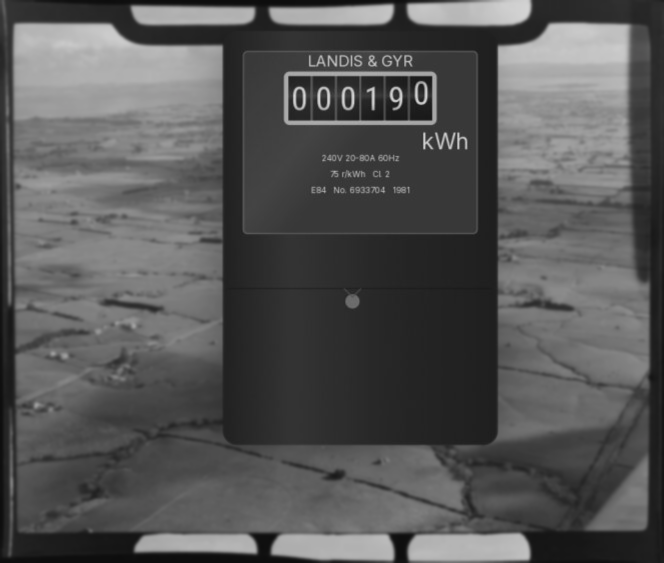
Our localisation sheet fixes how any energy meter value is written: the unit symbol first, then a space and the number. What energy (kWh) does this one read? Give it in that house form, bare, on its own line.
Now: kWh 190
